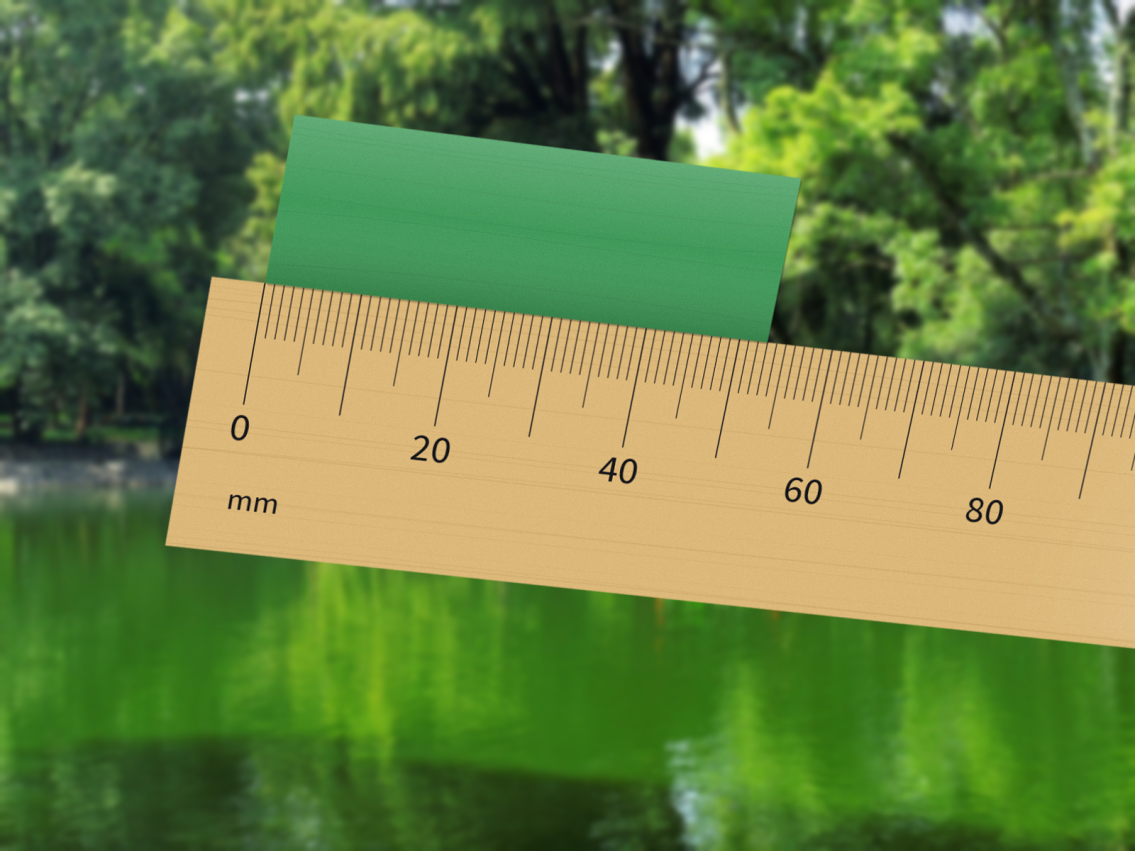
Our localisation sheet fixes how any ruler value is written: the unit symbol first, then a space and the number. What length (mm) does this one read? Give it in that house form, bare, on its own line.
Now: mm 53
